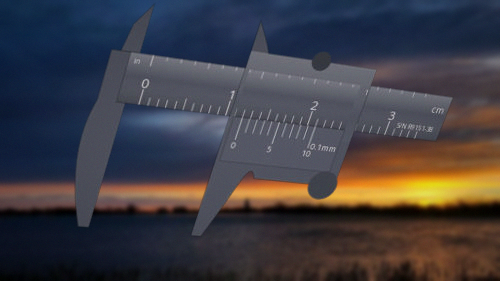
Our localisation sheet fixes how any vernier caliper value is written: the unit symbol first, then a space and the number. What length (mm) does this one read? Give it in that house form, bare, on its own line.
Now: mm 12.0
